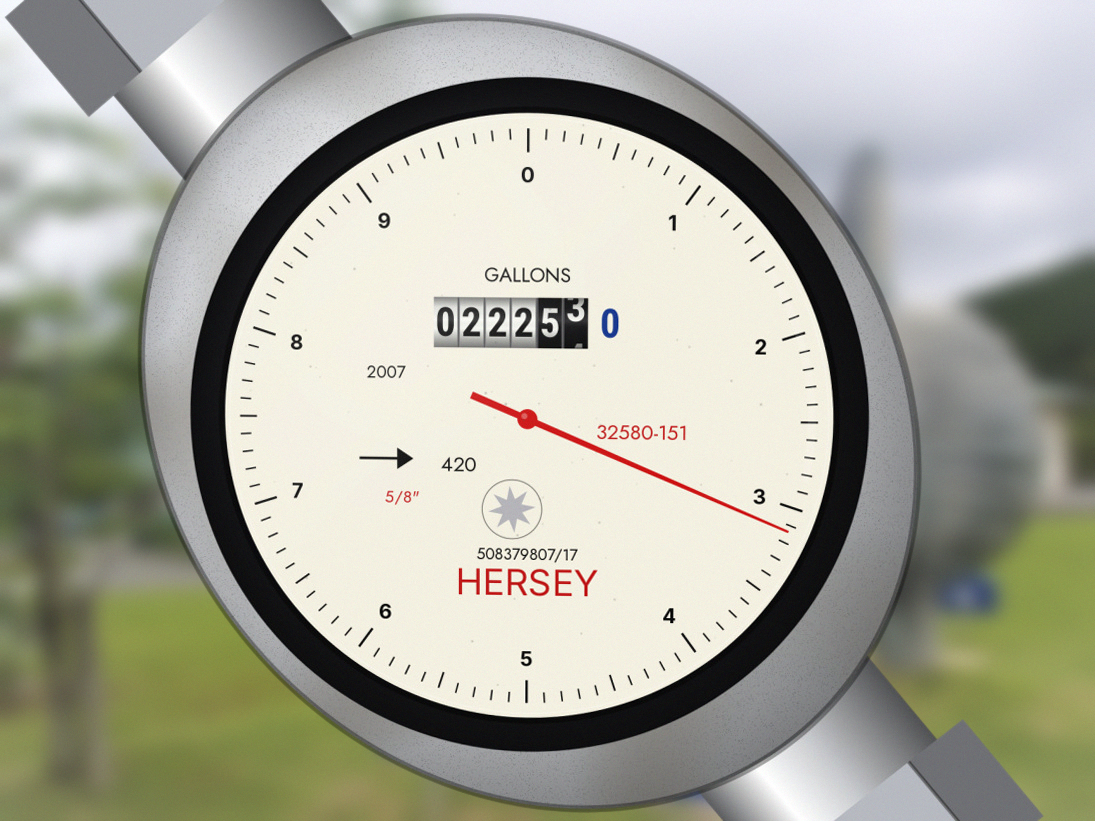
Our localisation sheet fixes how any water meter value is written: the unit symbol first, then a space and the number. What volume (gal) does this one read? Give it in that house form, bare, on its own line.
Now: gal 222533.1
